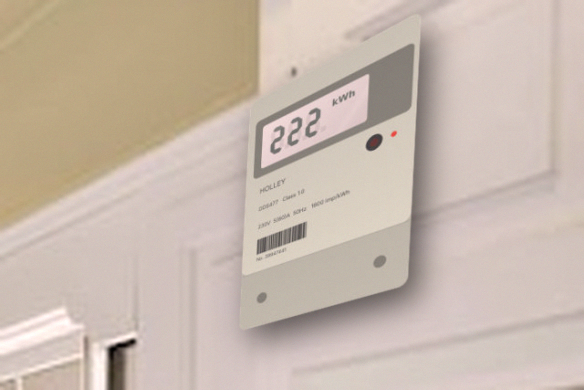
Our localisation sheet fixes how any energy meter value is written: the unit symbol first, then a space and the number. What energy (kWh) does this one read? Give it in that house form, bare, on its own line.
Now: kWh 222
